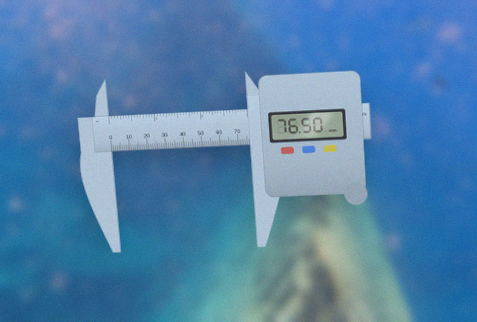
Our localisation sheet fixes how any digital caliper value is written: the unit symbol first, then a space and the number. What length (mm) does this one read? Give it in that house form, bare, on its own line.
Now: mm 76.50
